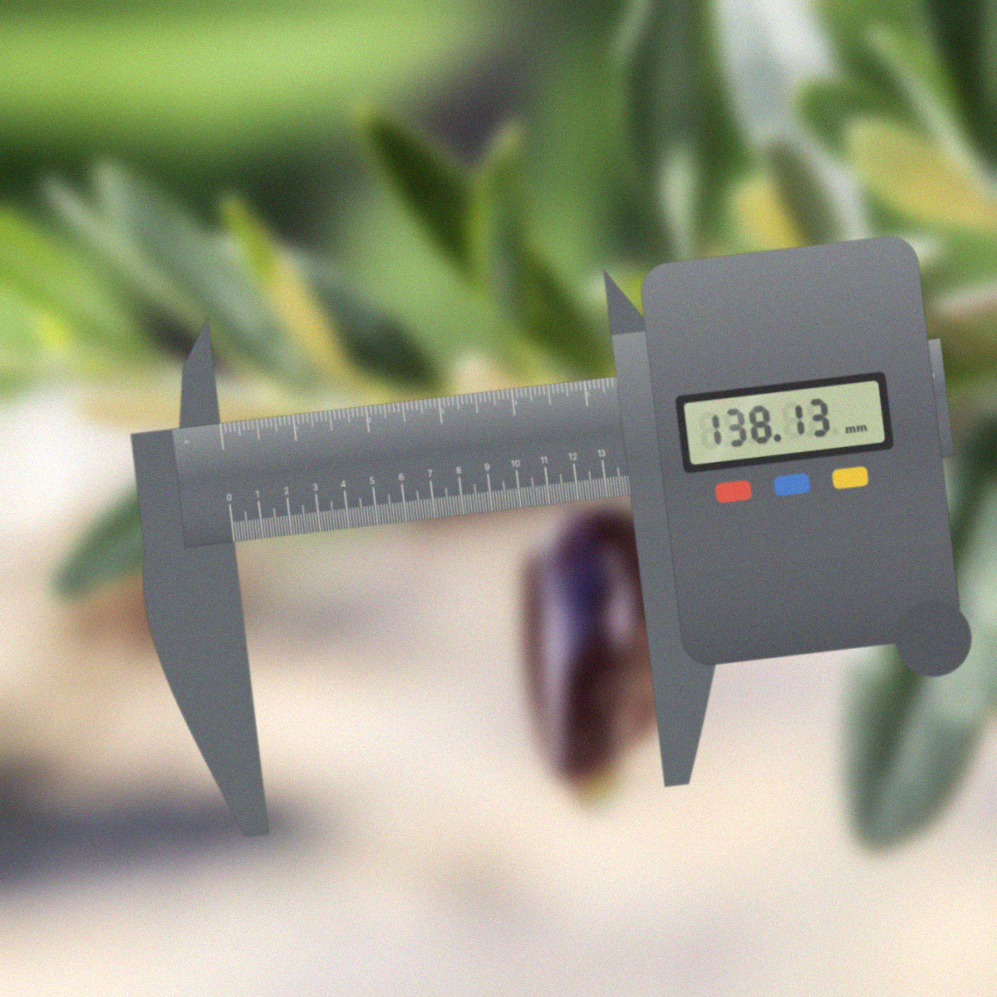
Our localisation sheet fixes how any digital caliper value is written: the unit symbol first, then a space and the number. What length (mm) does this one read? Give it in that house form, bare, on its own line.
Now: mm 138.13
